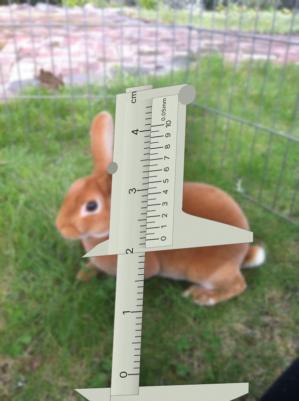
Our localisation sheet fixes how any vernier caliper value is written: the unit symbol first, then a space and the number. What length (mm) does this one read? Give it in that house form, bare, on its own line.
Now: mm 21.6
